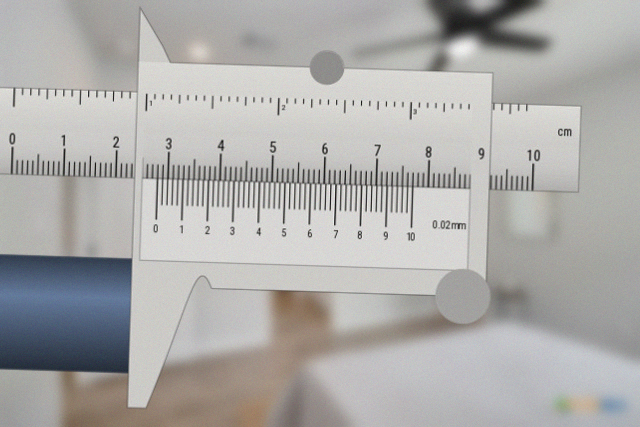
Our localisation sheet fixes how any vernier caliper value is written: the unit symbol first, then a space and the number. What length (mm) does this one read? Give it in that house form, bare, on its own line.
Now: mm 28.0
